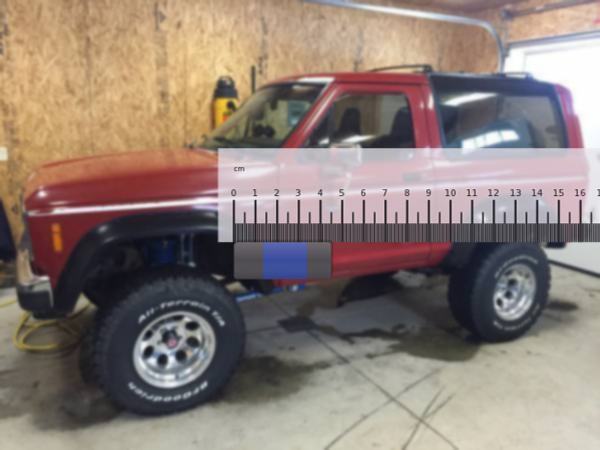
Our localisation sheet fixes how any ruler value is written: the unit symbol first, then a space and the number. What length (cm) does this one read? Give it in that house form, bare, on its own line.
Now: cm 4.5
